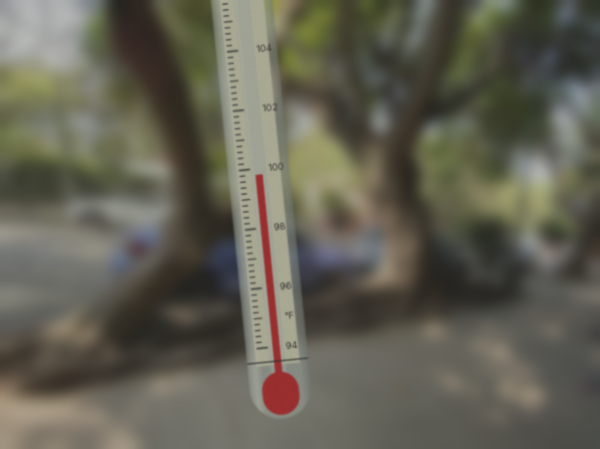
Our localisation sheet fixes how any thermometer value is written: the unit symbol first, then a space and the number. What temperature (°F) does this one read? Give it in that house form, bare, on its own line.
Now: °F 99.8
